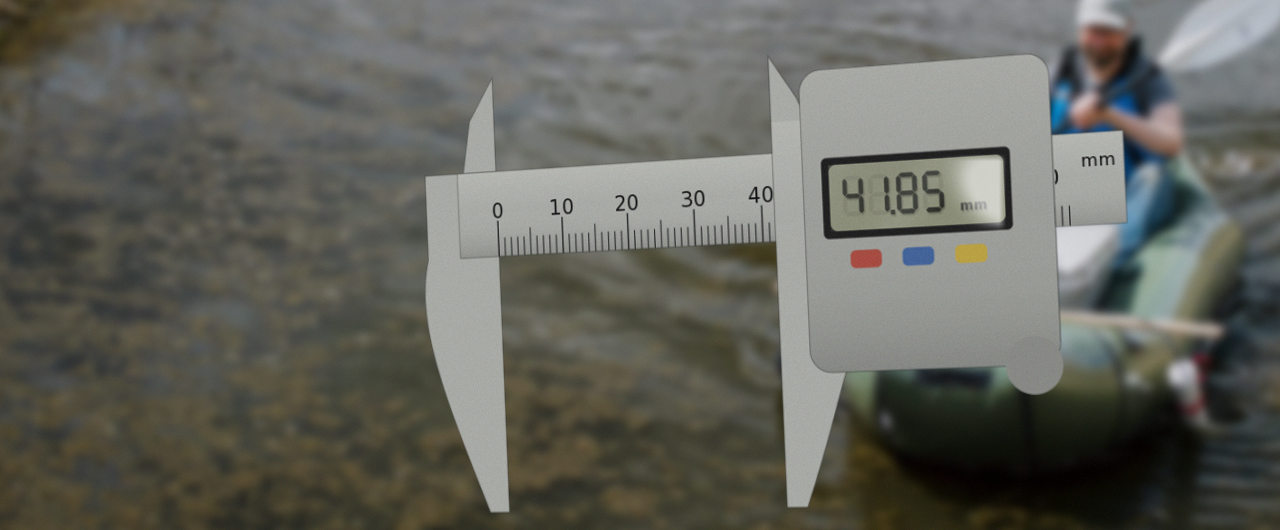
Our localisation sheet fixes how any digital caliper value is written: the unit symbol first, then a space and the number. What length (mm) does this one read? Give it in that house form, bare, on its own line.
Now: mm 41.85
